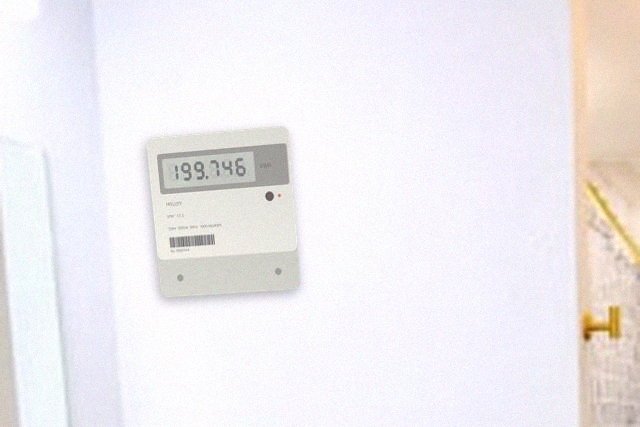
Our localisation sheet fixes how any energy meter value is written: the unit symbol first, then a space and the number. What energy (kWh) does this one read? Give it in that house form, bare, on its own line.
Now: kWh 199.746
